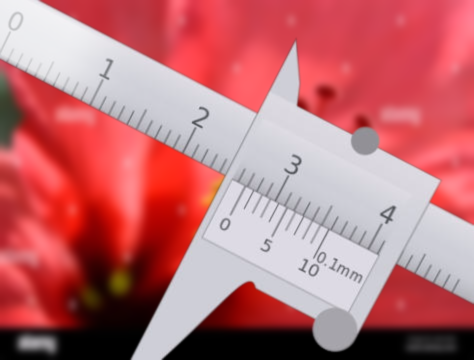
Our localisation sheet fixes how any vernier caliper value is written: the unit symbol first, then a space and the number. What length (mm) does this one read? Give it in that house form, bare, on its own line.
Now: mm 26.8
